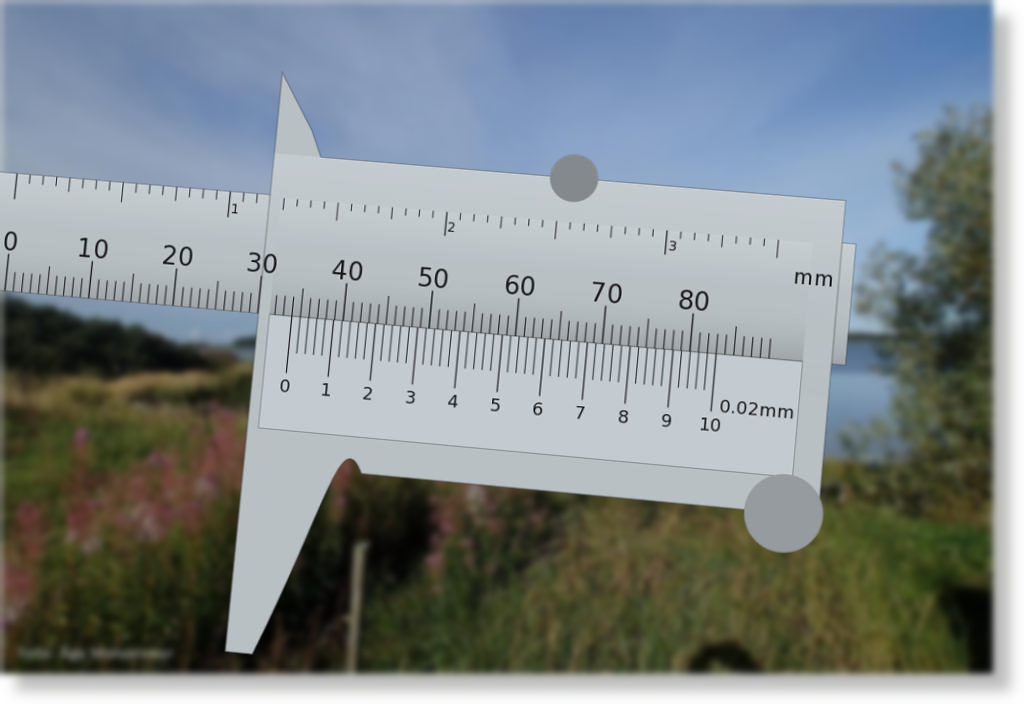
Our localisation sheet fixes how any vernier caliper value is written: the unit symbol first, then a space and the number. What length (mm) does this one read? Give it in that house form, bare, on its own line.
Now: mm 34.0
